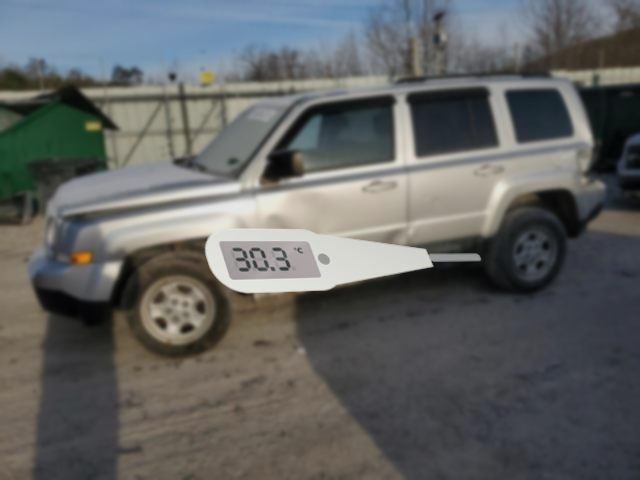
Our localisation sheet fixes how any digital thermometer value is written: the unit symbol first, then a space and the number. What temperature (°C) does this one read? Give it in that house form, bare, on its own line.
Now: °C 30.3
